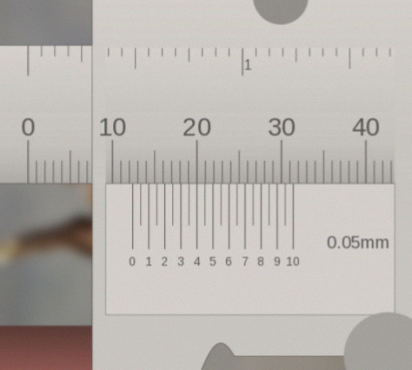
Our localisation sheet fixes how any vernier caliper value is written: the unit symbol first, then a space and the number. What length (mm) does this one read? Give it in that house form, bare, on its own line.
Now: mm 12.4
